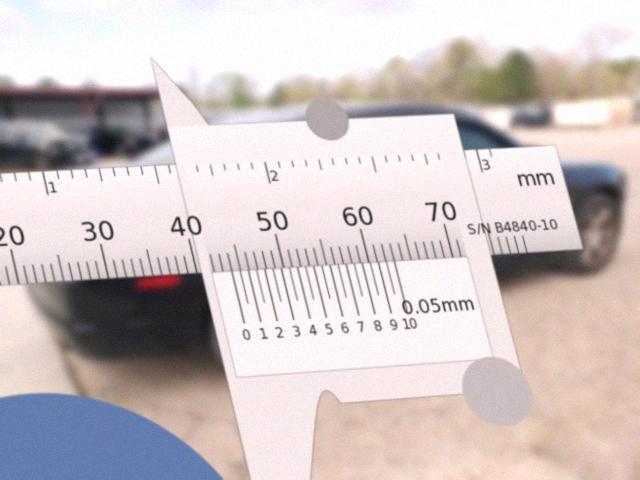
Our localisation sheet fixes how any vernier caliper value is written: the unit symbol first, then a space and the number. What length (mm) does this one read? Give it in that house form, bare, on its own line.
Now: mm 44.0
